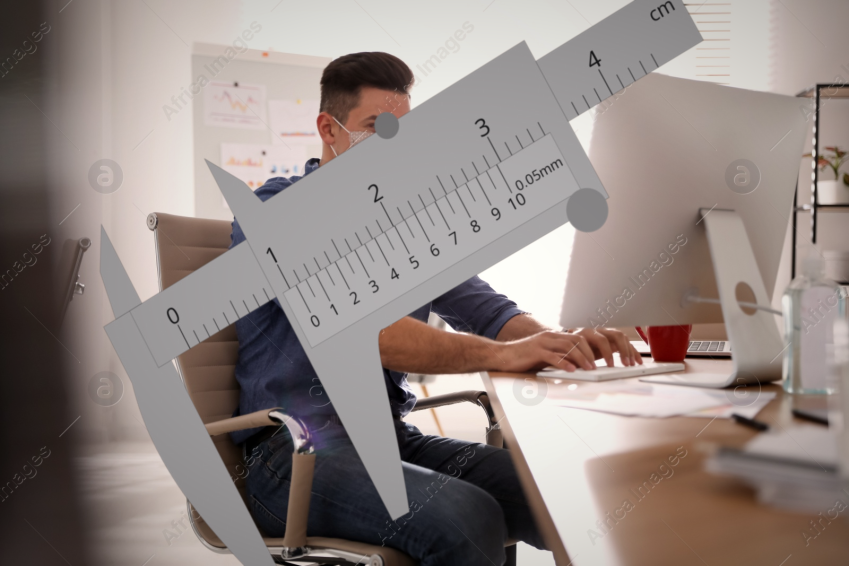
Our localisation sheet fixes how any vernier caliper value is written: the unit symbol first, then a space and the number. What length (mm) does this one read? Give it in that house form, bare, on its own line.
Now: mm 10.6
